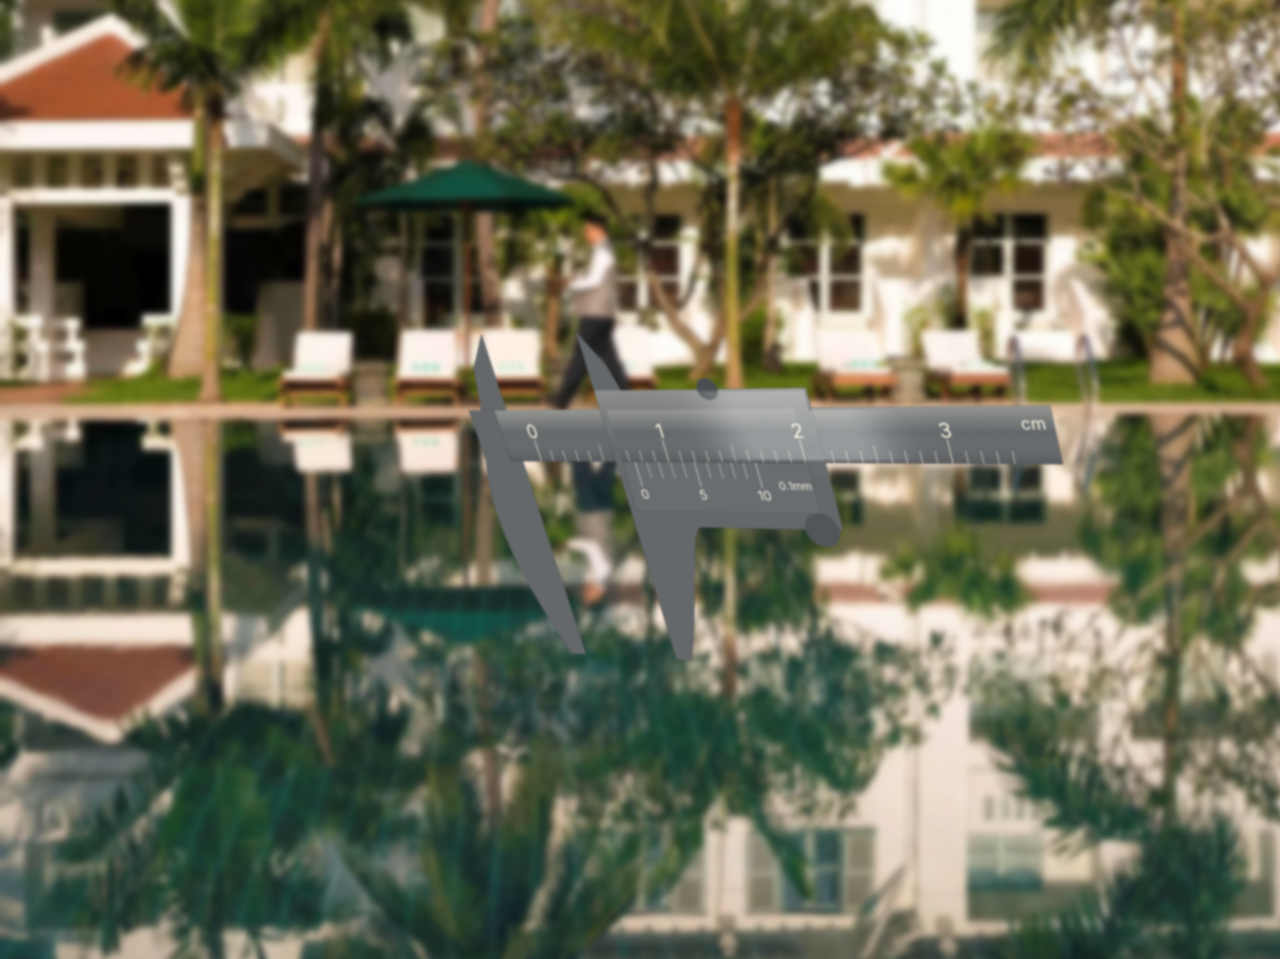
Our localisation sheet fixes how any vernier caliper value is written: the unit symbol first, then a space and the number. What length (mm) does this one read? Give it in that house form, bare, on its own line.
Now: mm 7.4
